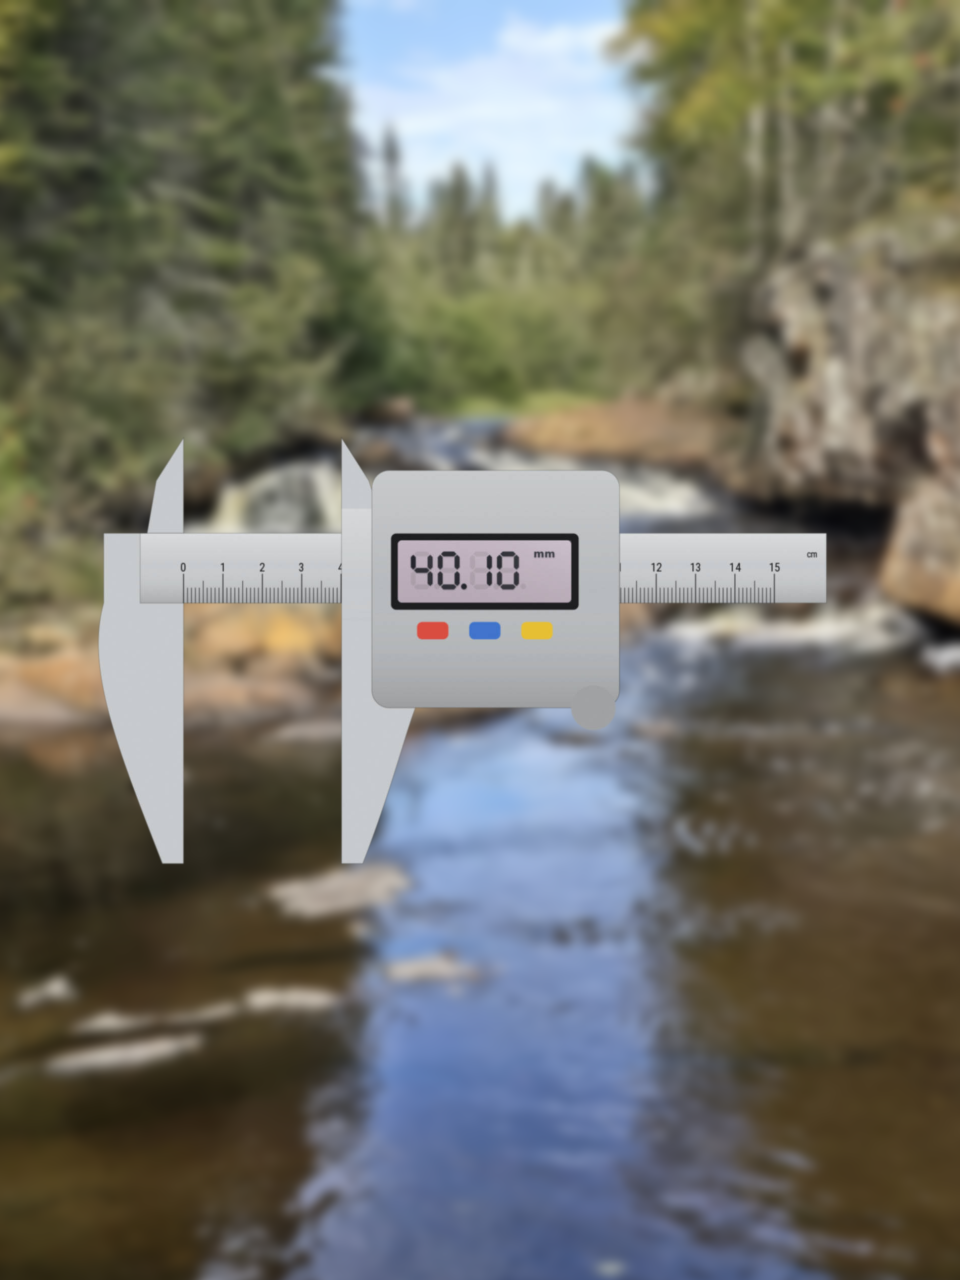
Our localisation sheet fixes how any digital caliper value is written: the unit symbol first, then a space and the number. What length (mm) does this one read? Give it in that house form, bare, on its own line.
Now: mm 40.10
